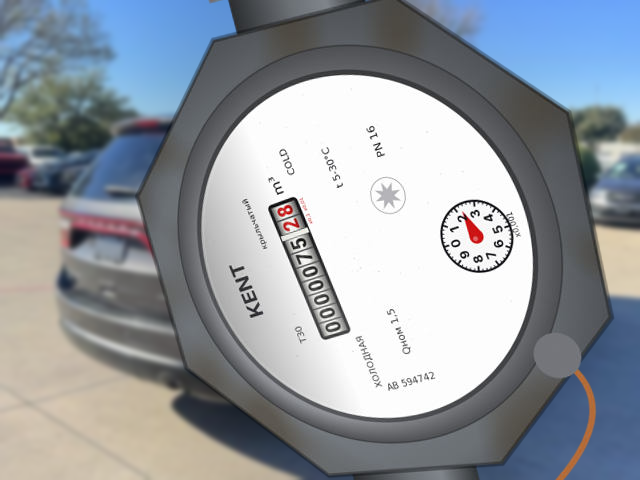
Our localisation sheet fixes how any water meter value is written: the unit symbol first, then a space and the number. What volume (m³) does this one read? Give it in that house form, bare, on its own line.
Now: m³ 75.282
